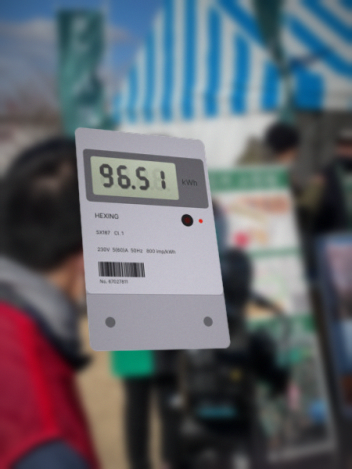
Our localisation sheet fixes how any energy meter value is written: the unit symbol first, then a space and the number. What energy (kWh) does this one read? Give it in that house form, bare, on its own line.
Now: kWh 96.51
